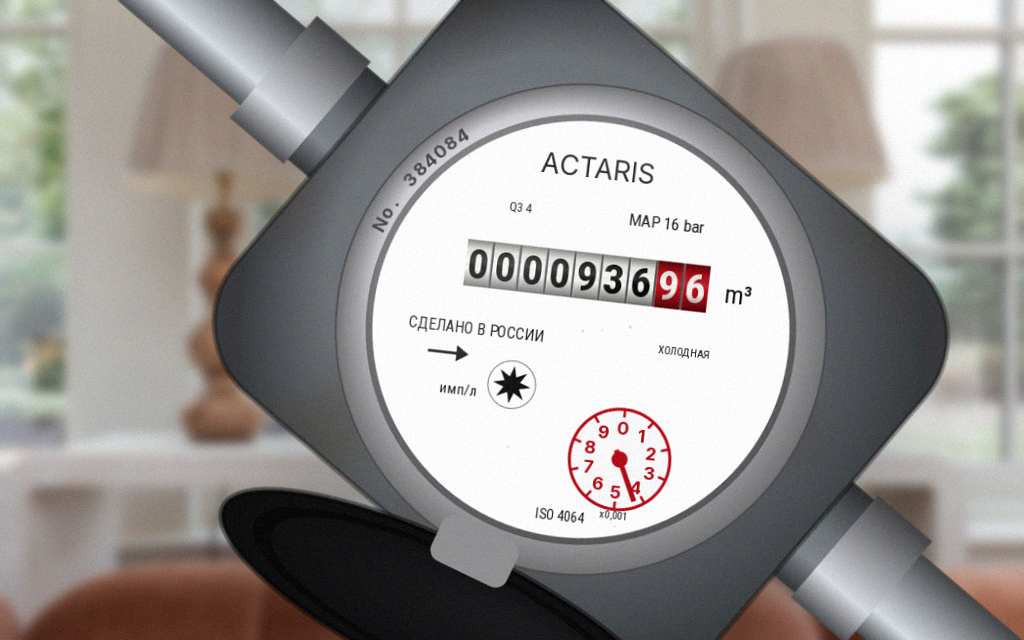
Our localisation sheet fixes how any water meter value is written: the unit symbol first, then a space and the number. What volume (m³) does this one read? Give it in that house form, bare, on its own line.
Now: m³ 936.964
